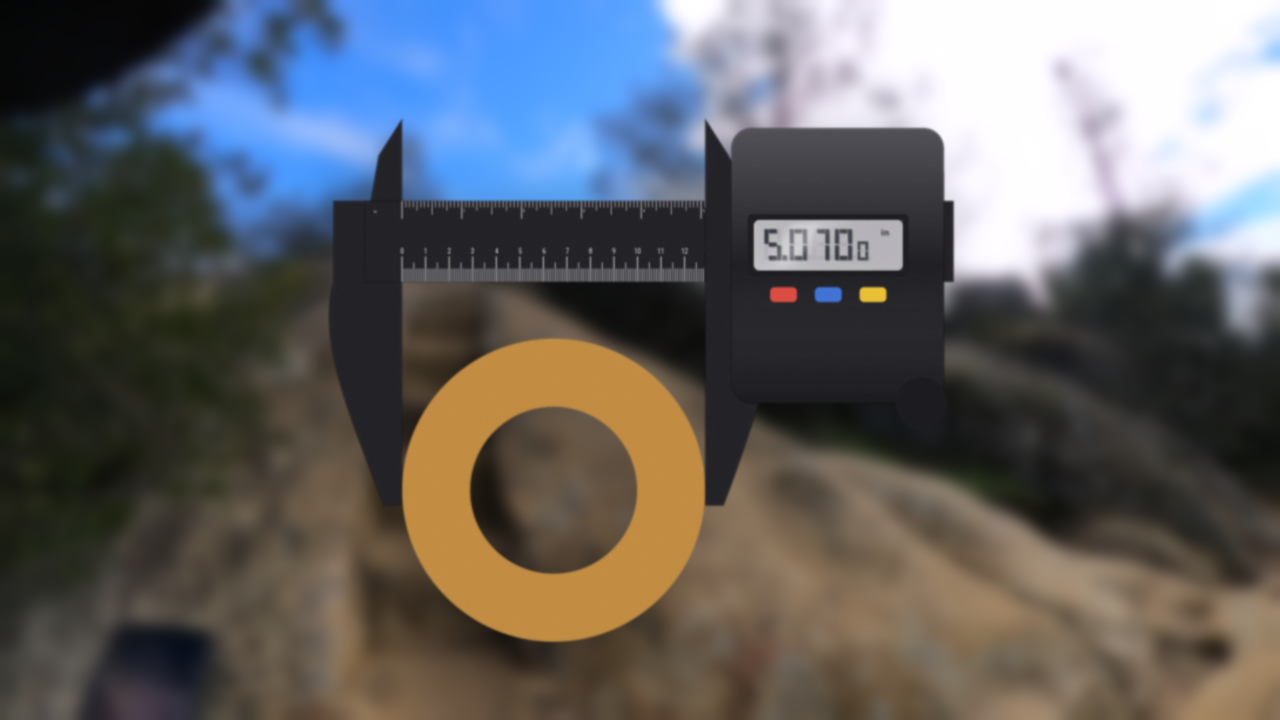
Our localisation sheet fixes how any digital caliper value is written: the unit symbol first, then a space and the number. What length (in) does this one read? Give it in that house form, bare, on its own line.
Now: in 5.0700
